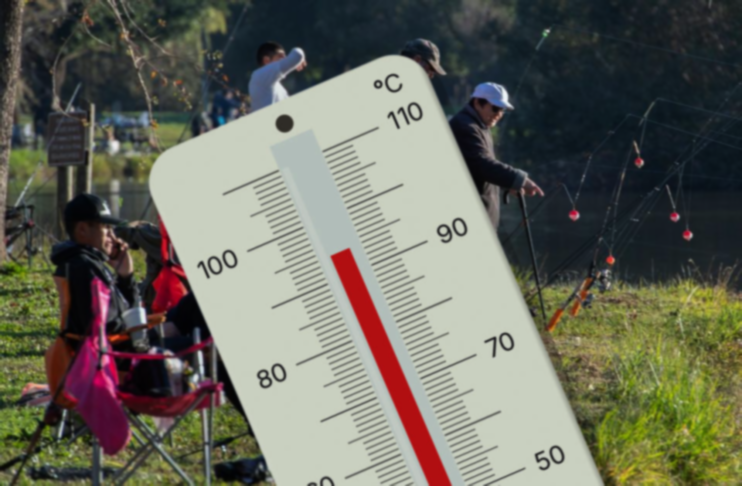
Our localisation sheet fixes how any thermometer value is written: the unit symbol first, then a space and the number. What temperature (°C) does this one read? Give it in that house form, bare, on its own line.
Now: °C 94
